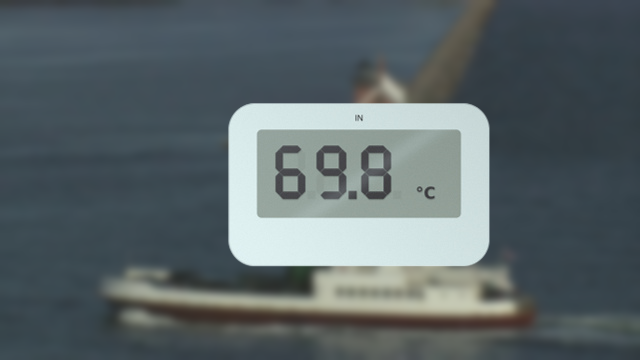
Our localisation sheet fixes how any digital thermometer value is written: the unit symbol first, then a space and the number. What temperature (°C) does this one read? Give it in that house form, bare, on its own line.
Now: °C 69.8
